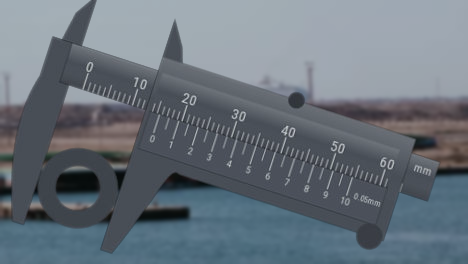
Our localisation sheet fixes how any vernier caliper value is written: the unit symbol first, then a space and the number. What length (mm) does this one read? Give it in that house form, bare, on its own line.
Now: mm 15.5
